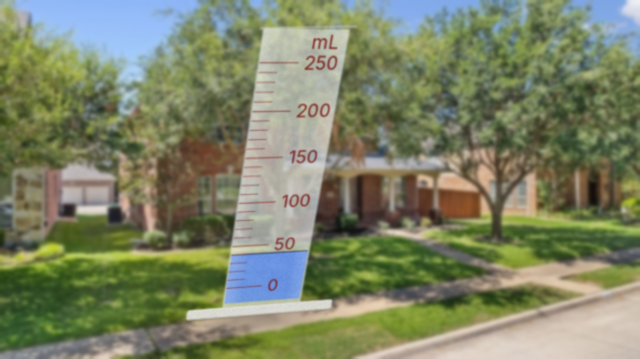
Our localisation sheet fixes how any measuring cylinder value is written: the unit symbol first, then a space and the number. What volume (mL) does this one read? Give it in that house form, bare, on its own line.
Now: mL 40
